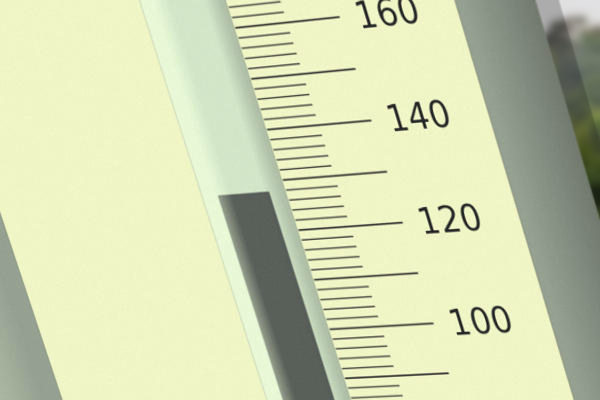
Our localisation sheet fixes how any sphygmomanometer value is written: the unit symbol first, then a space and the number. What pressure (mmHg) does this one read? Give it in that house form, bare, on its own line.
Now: mmHg 128
